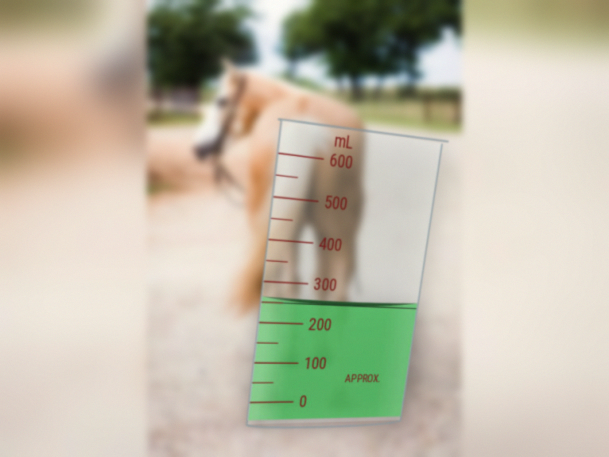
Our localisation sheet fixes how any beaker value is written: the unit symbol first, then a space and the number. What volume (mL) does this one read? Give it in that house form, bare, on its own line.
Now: mL 250
